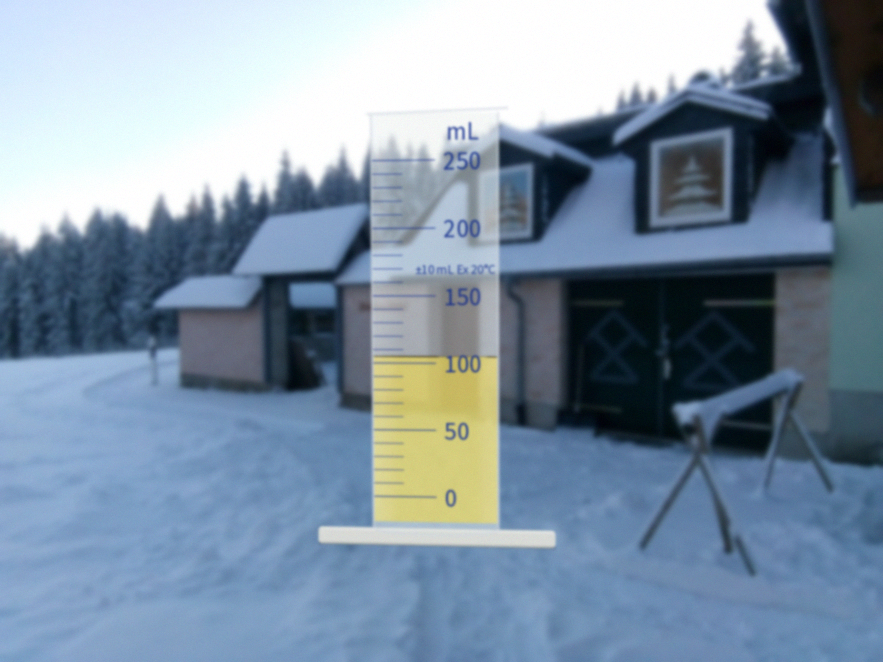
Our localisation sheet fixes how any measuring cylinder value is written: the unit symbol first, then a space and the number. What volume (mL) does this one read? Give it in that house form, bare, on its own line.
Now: mL 105
